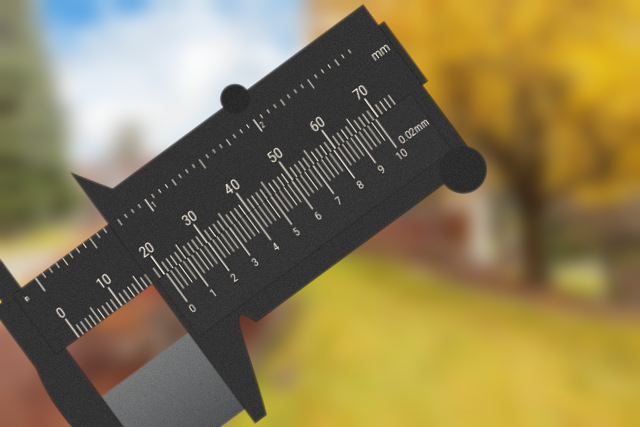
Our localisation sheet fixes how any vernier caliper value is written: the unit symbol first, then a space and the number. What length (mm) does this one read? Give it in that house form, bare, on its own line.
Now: mm 20.4
